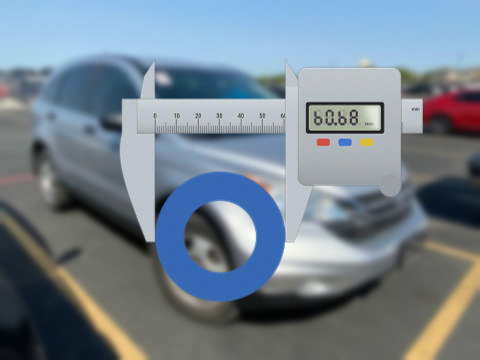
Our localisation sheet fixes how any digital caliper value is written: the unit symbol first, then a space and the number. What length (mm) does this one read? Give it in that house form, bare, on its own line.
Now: mm 60.68
